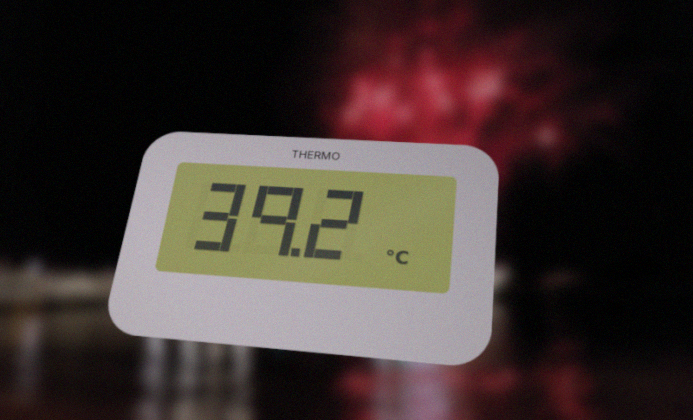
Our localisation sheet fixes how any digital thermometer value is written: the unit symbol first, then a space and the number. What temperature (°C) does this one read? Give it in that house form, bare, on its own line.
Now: °C 39.2
